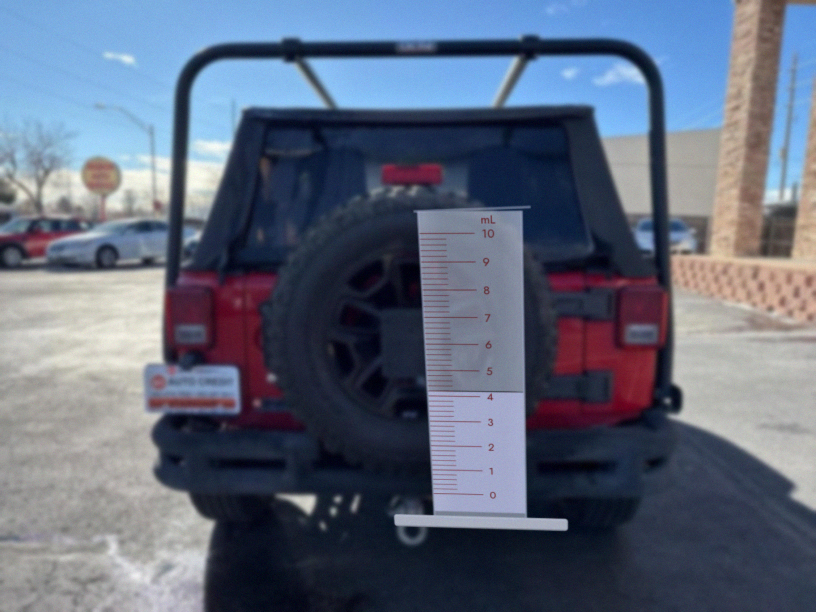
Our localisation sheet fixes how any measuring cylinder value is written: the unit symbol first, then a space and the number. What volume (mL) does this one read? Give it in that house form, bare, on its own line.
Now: mL 4.2
